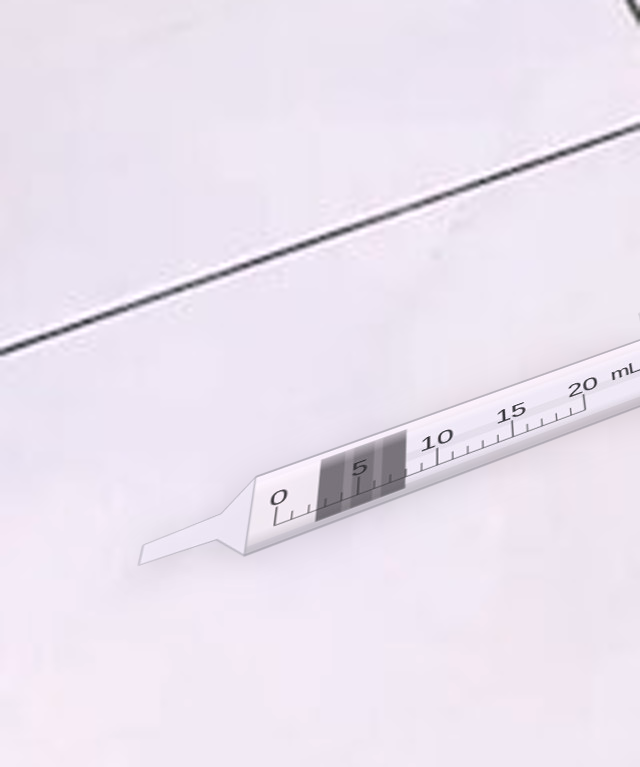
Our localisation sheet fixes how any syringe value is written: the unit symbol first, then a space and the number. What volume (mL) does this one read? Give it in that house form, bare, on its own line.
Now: mL 2.5
